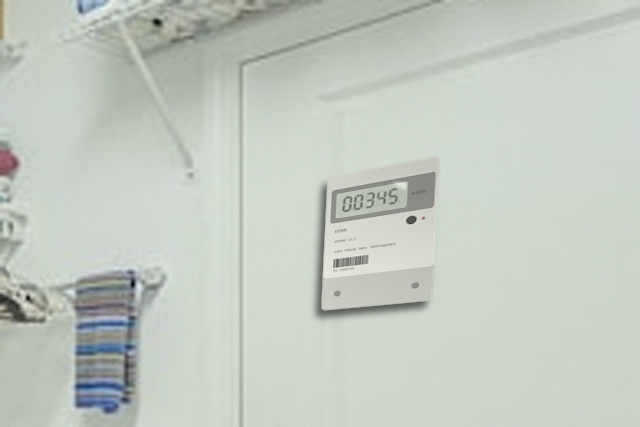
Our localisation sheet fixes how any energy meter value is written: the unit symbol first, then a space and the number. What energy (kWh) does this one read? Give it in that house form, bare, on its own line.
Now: kWh 345
